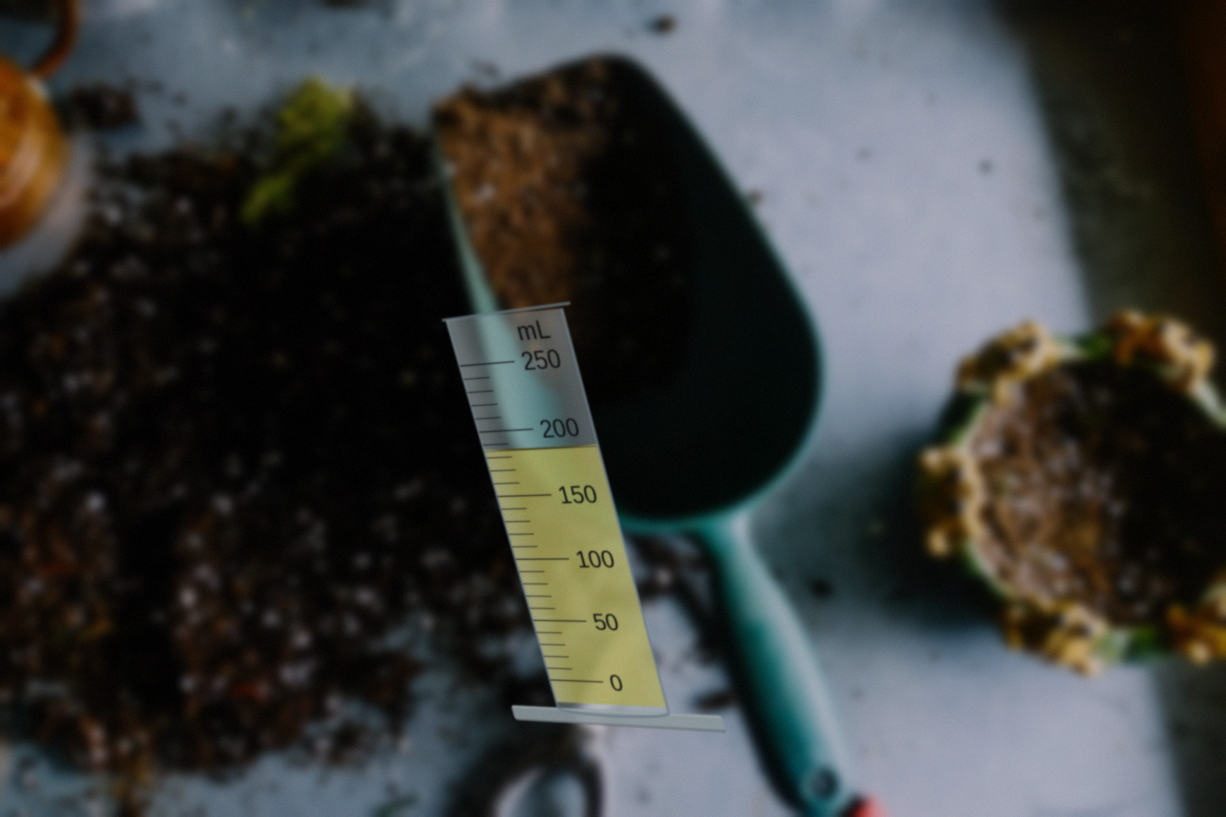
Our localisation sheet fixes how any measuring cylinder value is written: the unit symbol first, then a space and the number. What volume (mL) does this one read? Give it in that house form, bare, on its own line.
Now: mL 185
